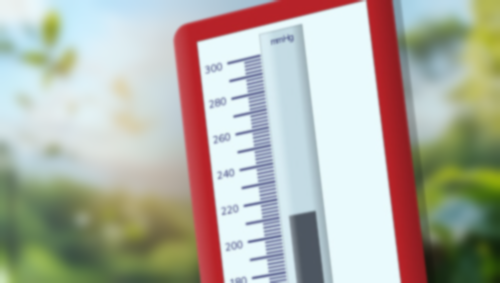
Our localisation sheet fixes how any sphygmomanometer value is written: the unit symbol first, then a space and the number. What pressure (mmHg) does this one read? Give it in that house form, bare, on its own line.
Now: mmHg 210
